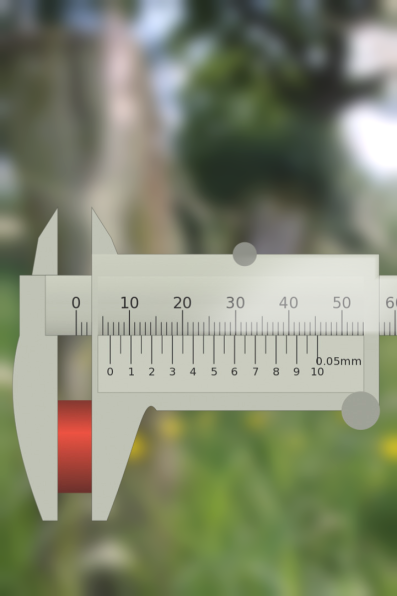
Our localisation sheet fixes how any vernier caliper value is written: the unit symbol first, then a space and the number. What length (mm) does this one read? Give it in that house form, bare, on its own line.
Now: mm 6.4
